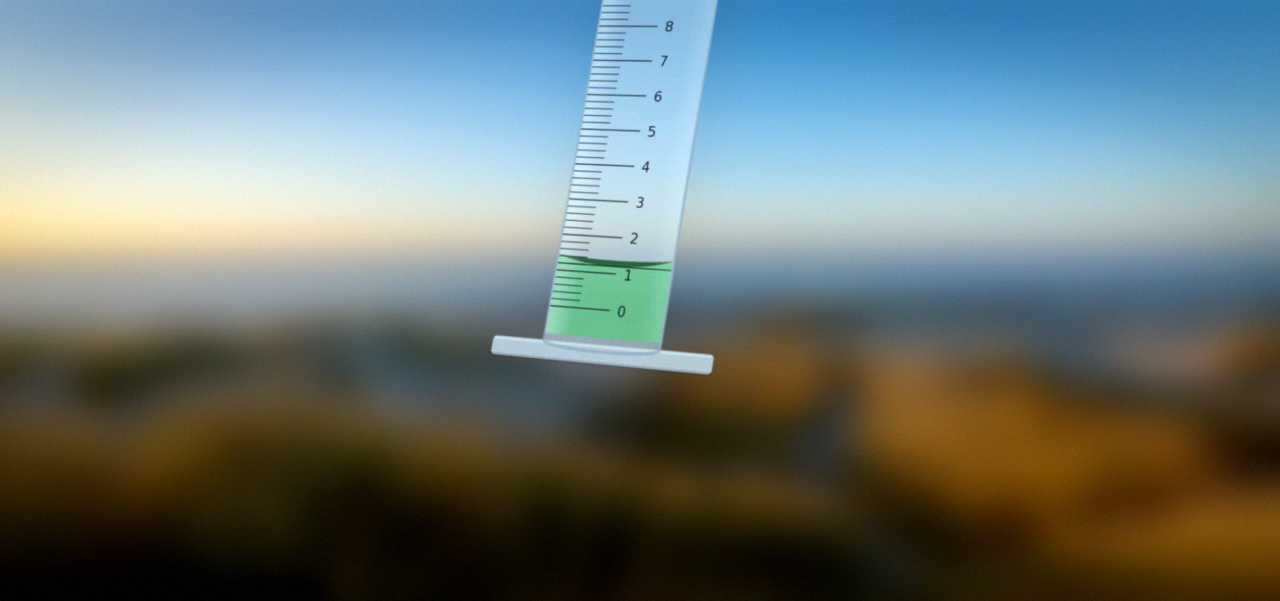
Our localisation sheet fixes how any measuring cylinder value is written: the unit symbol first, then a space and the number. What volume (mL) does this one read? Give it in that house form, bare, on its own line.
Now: mL 1.2
